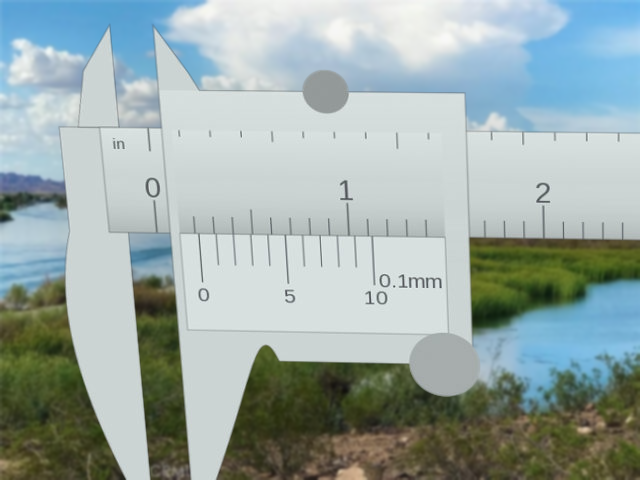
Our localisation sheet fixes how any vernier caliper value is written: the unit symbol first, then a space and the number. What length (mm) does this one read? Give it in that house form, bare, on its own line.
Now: mm 2.2
